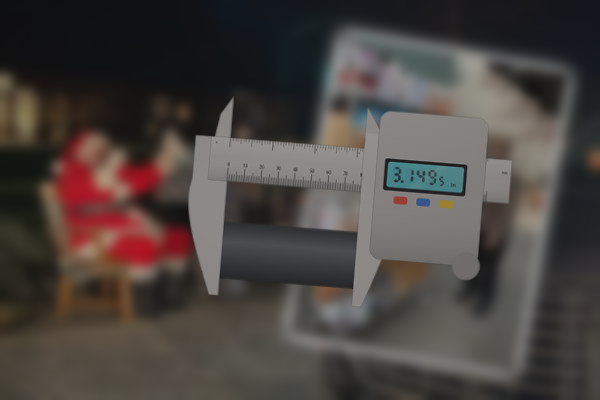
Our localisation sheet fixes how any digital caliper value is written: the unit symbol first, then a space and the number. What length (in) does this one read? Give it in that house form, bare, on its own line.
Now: in 3.1495
